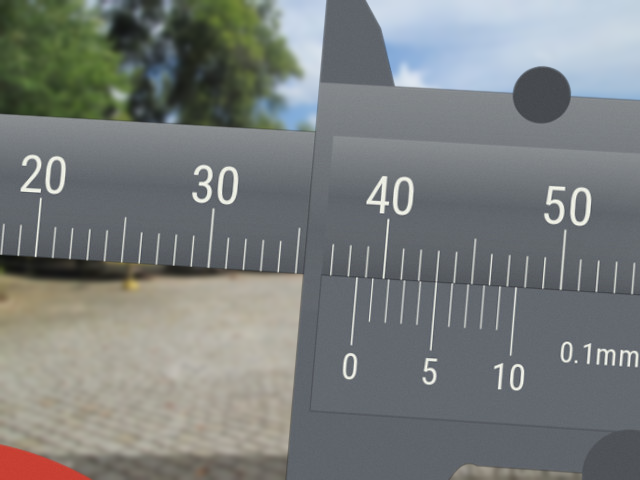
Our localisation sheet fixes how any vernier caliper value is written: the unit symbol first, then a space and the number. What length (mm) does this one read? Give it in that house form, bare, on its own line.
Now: mm 38.5
